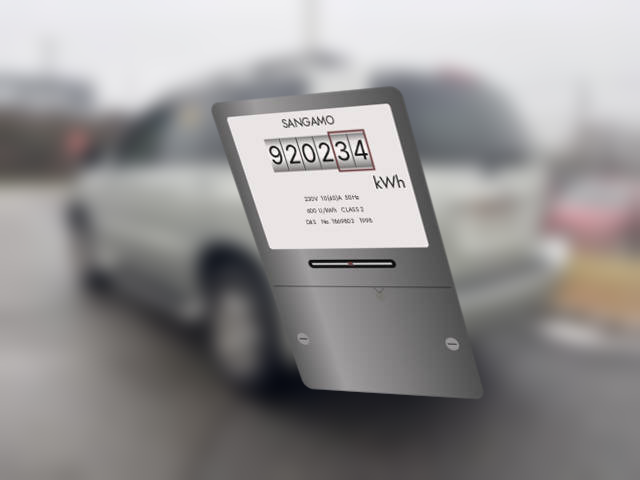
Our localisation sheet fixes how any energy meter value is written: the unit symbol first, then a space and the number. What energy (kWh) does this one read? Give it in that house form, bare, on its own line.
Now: kWh 9202.34
